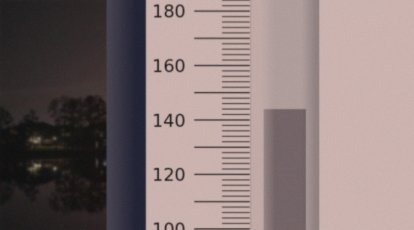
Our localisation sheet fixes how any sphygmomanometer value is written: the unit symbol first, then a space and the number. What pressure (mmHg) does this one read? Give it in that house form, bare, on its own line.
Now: mmHg 144
